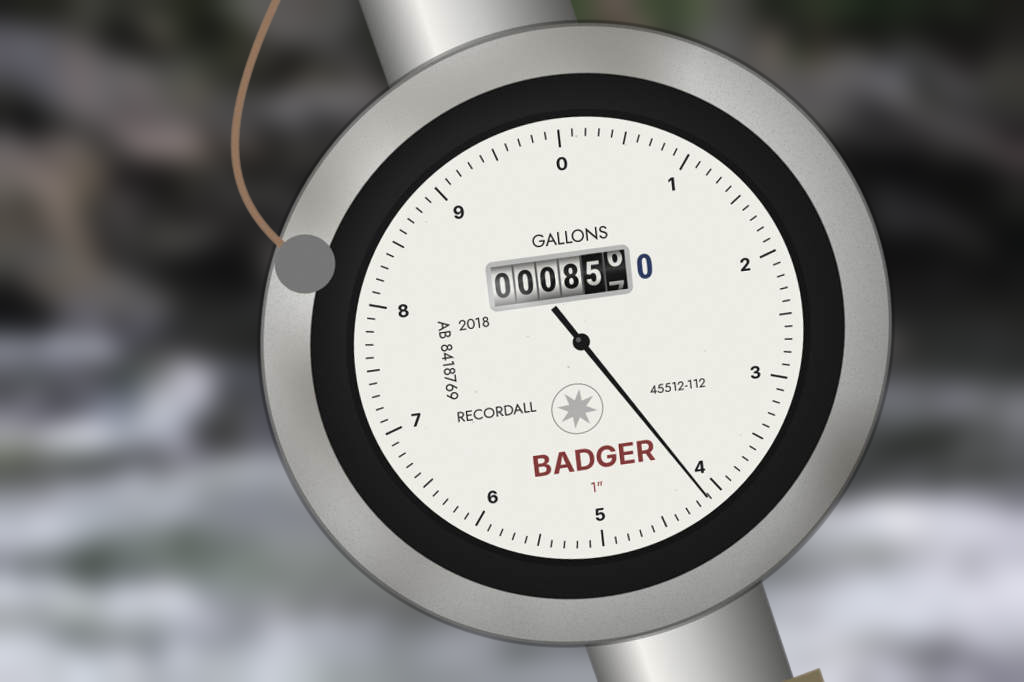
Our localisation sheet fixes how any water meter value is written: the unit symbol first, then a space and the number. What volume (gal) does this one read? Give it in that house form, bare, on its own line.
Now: gal 8564.1
